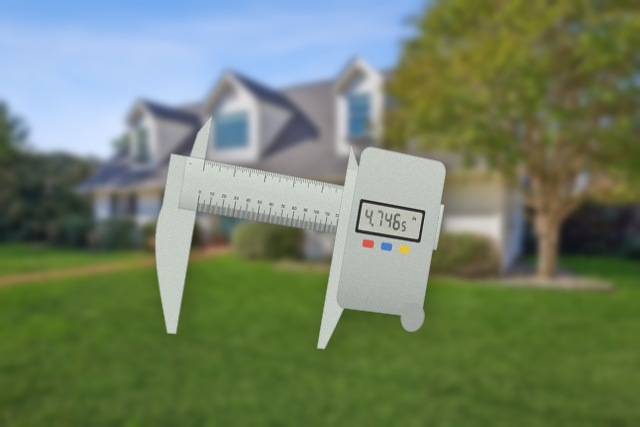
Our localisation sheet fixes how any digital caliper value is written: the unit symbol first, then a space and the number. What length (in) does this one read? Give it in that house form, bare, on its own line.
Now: in 4.7465
